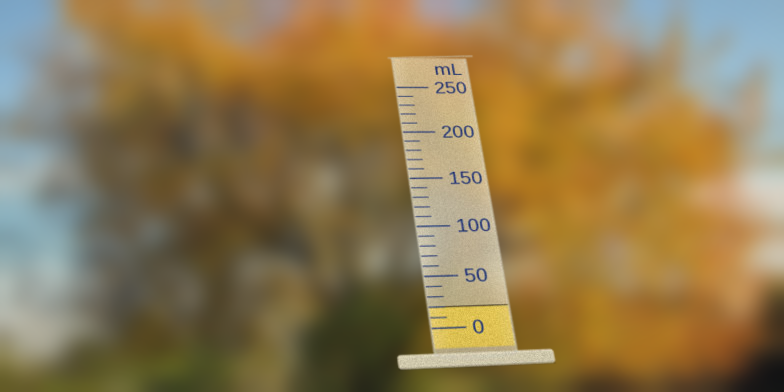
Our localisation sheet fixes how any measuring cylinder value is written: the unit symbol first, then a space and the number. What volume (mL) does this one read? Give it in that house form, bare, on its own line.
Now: mL 20
